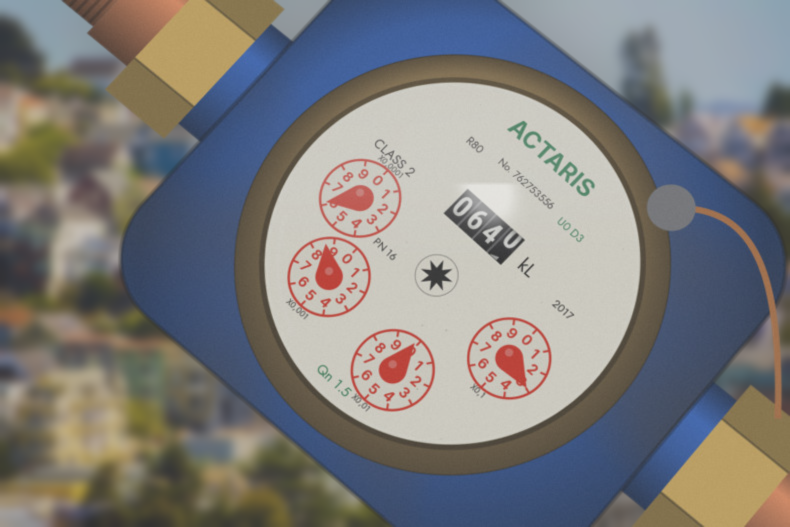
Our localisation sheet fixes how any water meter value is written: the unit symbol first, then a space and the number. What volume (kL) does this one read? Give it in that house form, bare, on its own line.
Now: kL 640.2986
